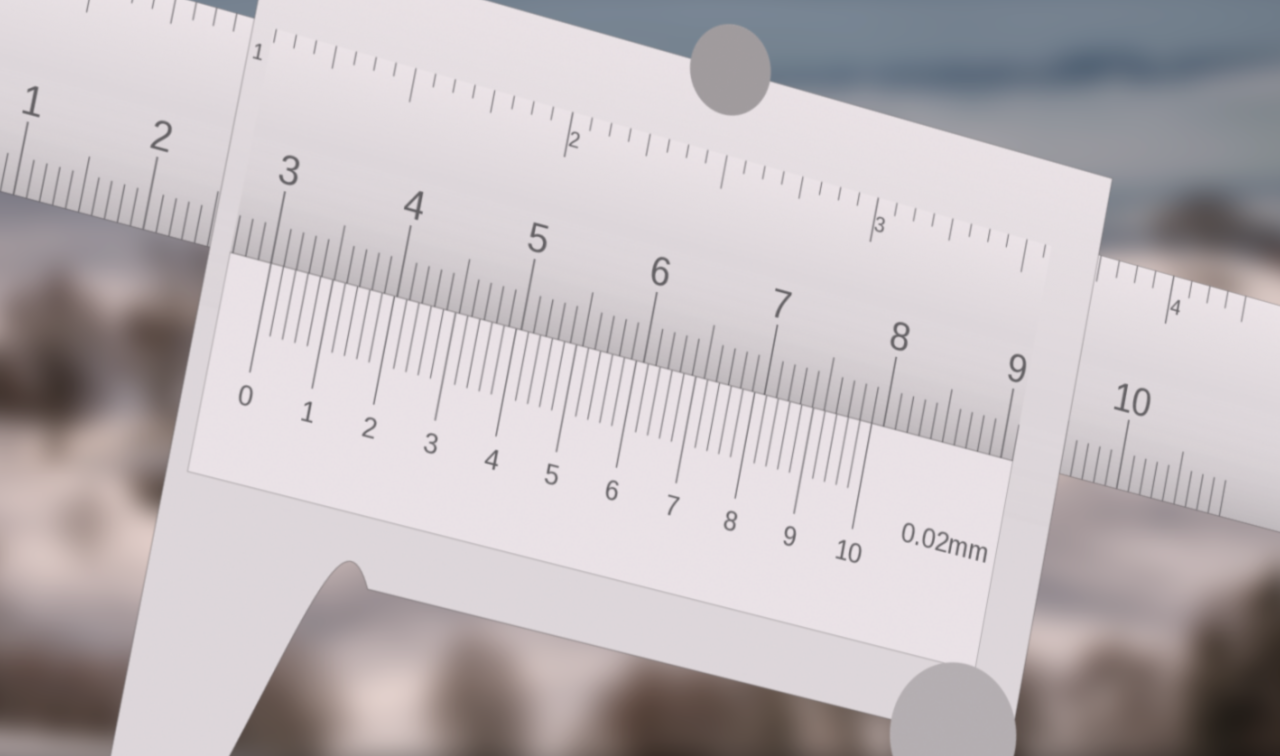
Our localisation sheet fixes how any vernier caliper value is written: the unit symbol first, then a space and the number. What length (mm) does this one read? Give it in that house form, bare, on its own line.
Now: mm 30.0
